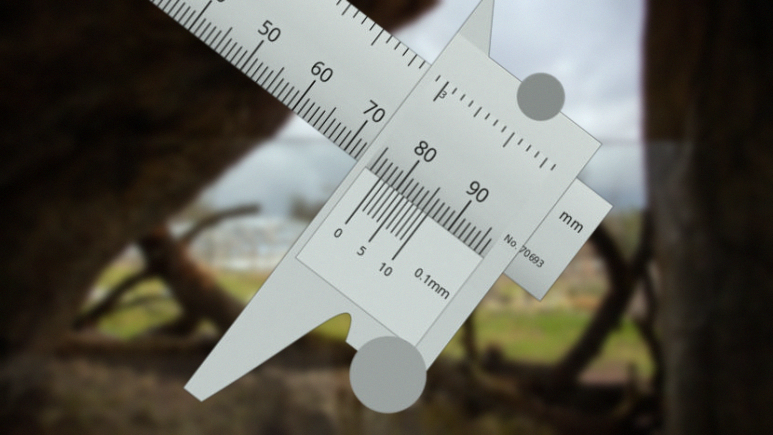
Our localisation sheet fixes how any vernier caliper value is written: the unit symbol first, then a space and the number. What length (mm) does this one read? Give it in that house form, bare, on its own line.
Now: mm 77.0
